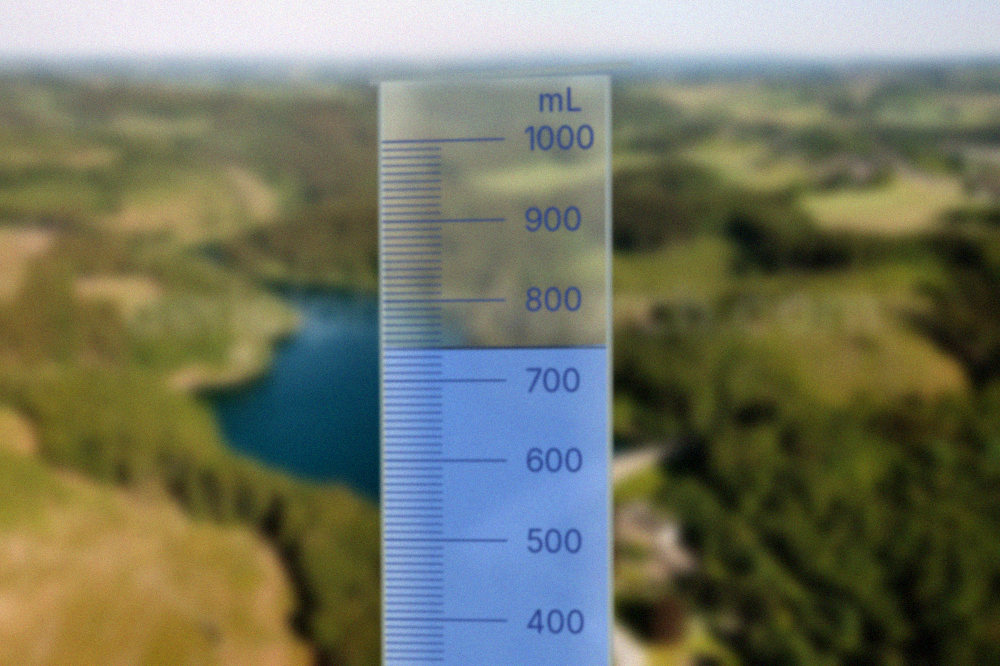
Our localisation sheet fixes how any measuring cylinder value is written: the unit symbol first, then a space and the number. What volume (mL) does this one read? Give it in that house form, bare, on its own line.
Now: mL 740
